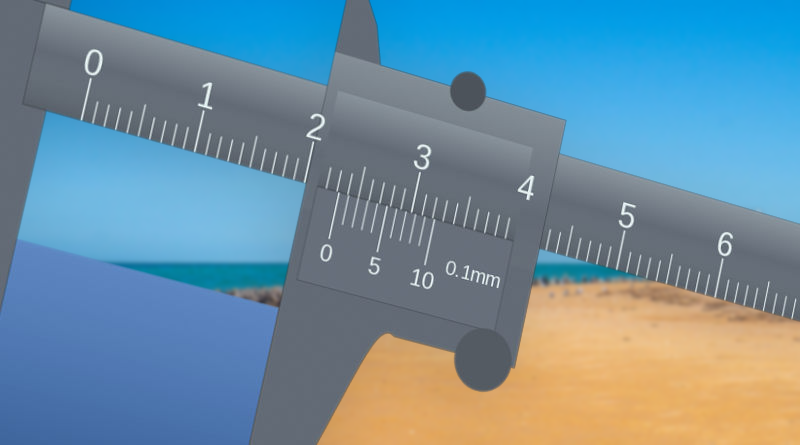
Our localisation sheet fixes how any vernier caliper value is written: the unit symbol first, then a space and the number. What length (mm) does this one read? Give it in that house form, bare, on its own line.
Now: mm 23.2
